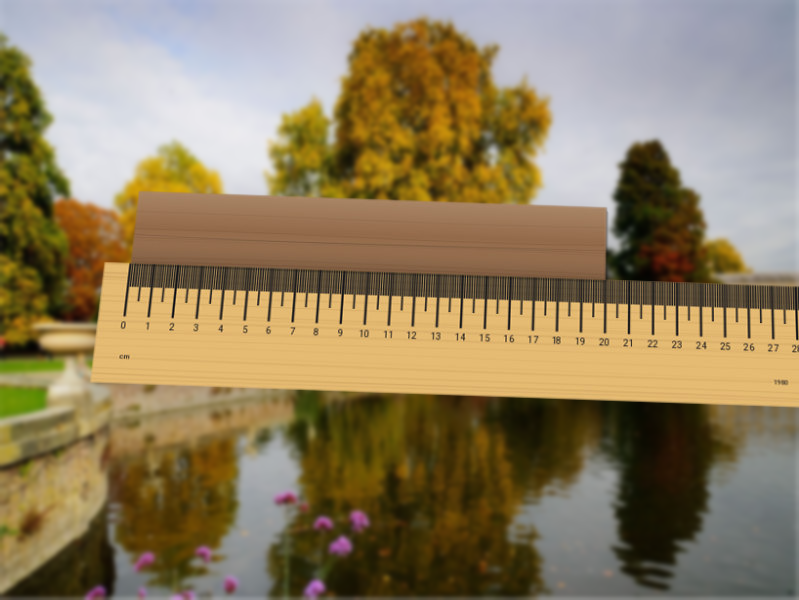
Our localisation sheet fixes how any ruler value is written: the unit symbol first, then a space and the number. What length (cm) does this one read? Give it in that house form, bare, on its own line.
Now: cm 20
